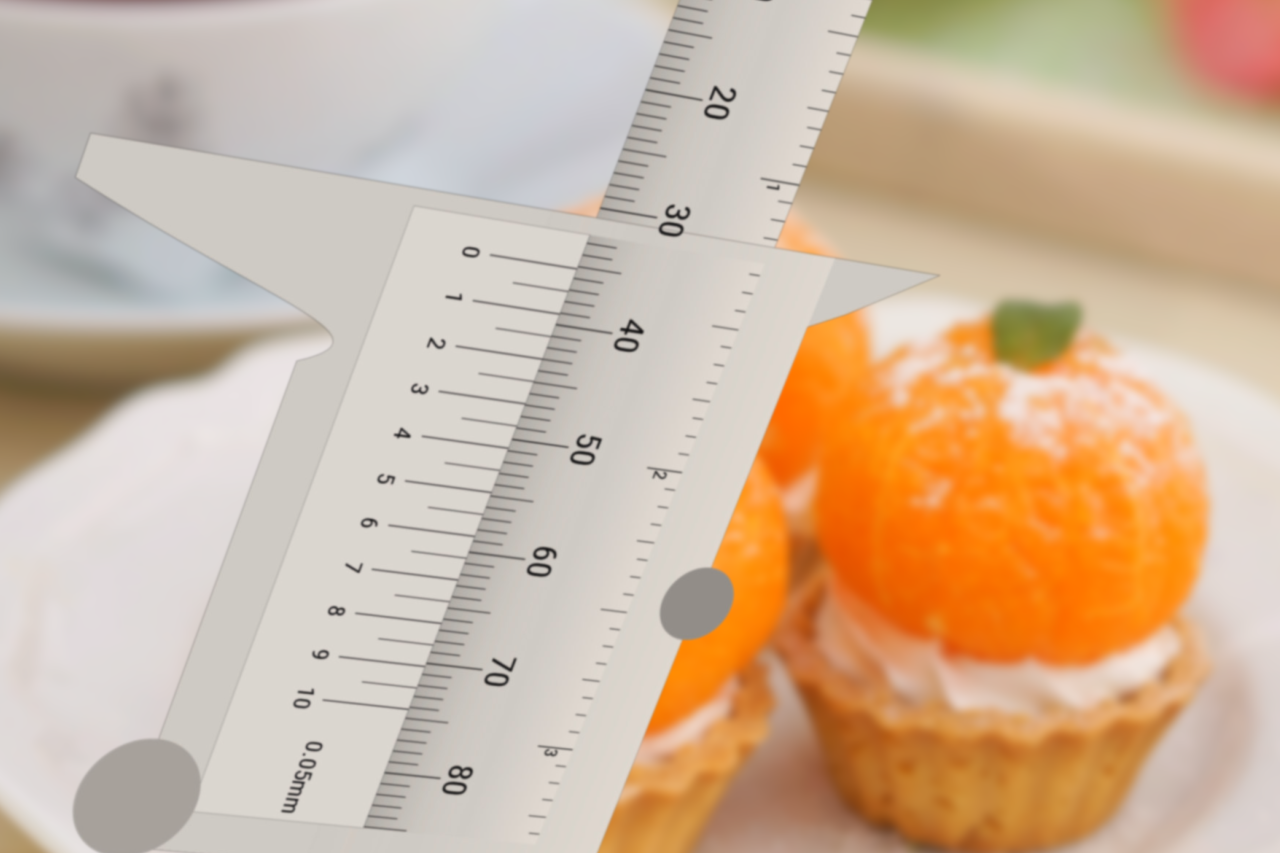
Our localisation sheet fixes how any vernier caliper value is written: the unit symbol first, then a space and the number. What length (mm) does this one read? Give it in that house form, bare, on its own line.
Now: mm 35.2
